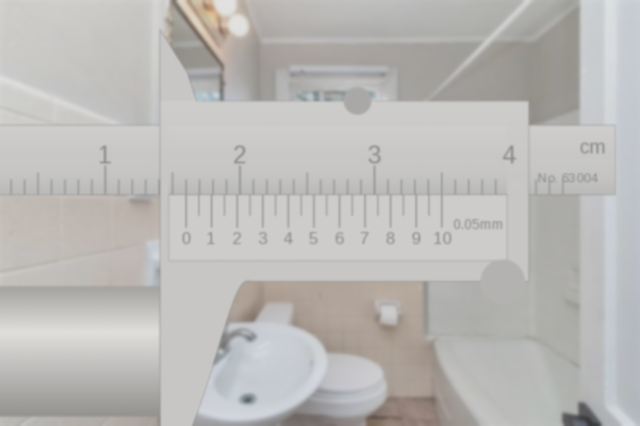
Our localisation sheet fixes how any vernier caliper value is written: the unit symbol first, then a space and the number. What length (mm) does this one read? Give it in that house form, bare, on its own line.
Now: mm 16.0
